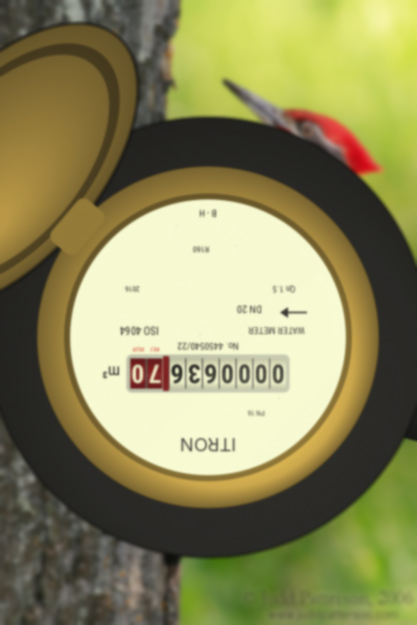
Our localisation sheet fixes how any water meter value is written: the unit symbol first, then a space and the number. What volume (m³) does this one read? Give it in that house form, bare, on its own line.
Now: m³ 636.70
